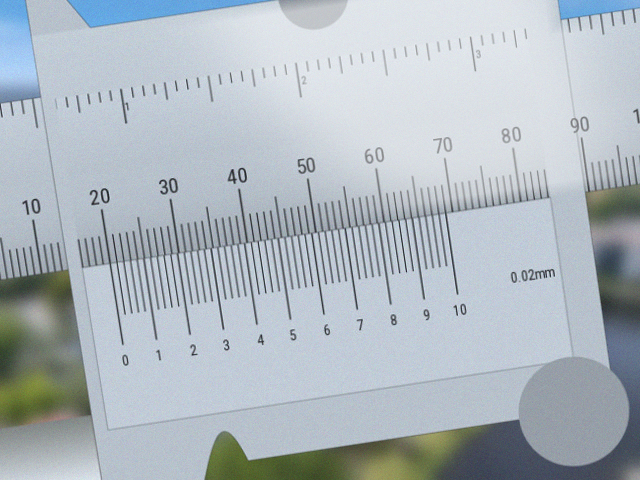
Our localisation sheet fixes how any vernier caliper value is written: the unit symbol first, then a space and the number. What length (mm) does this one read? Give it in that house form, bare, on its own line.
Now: mm 20.0
